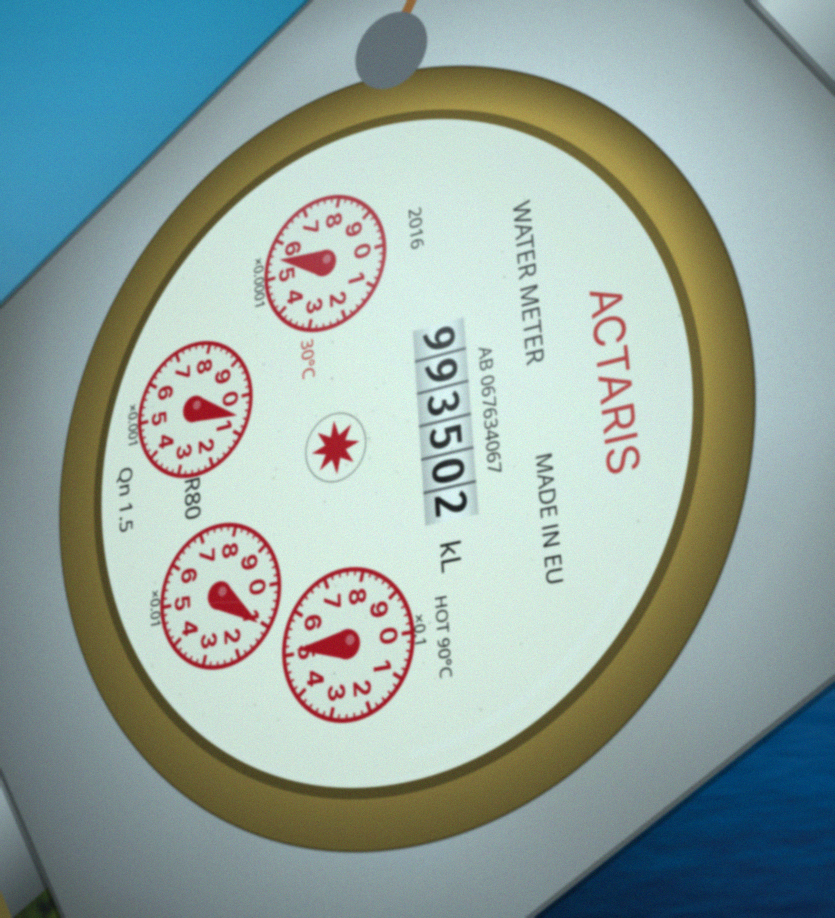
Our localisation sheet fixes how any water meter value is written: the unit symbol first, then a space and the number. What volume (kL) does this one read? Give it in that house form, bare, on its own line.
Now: kL 993502.5105
